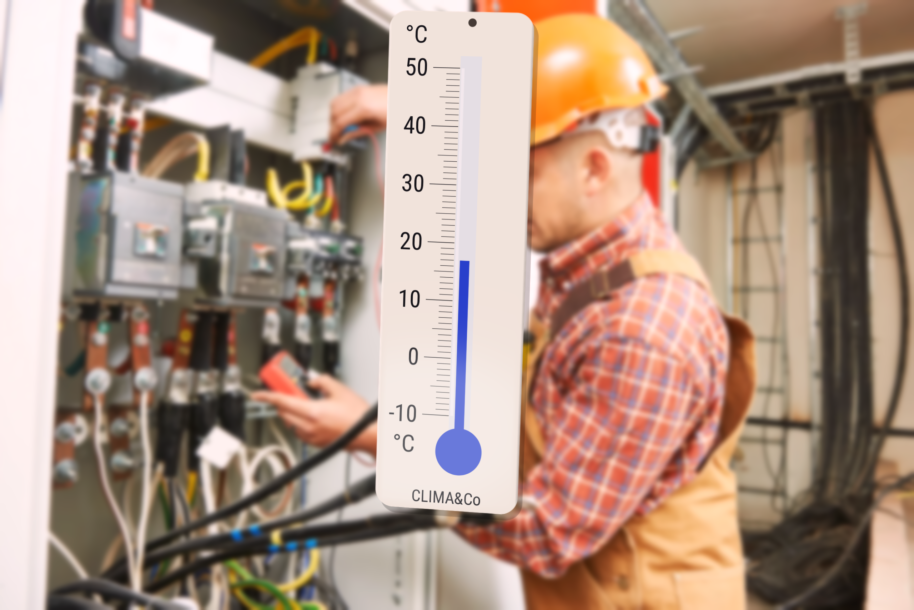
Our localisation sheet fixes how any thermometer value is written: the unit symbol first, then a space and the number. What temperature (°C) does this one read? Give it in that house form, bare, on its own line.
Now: °C 17
